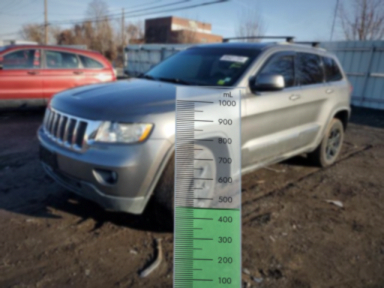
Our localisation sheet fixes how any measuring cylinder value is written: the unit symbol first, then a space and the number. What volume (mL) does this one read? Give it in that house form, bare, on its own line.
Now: mL 450
